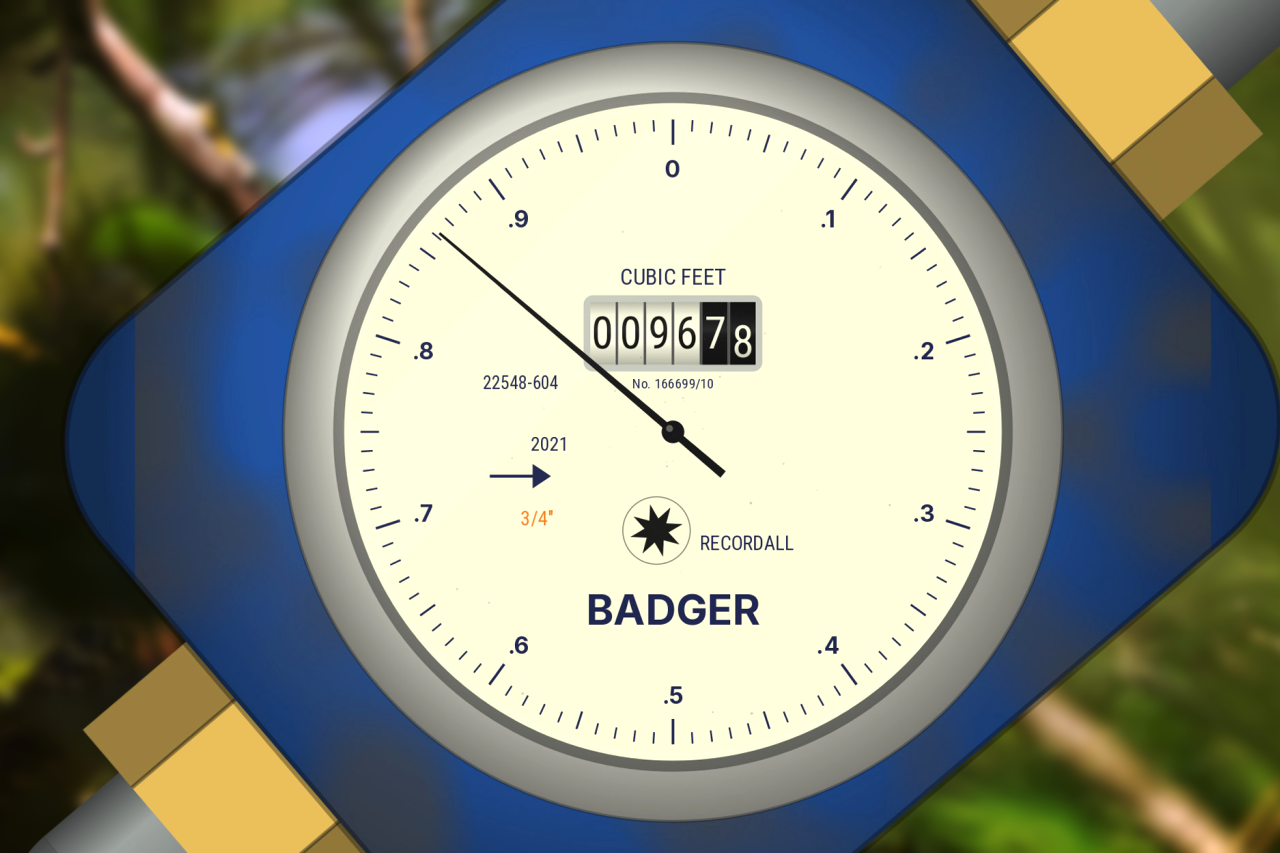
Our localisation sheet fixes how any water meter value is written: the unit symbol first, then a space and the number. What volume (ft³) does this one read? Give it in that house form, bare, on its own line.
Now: ft³ 9677.86
